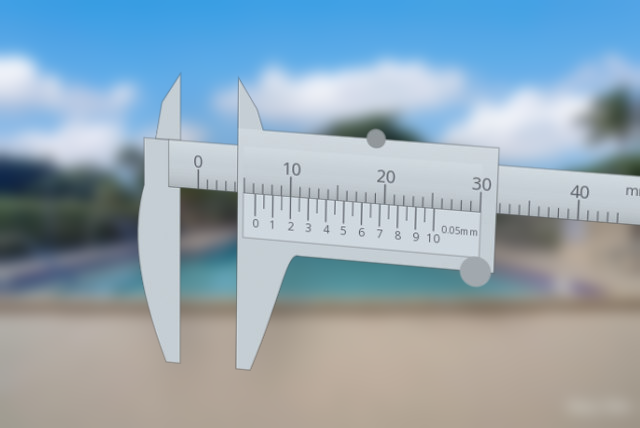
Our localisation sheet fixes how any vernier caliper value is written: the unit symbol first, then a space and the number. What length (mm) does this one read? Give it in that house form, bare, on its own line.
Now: mm 6.2
